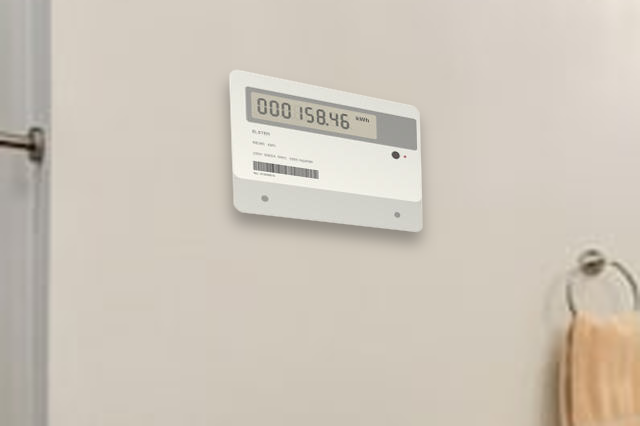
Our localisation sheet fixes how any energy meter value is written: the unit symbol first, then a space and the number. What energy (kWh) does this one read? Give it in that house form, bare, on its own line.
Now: kWh 158.46
